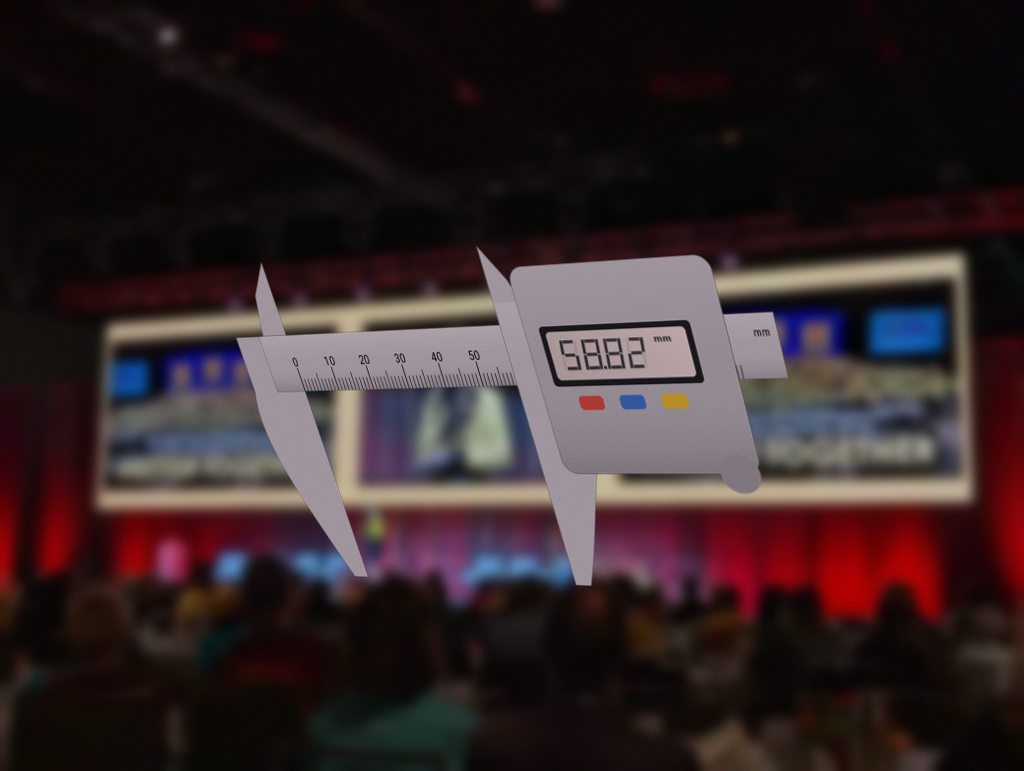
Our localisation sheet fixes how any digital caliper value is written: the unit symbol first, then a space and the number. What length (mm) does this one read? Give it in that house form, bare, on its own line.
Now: mm 58.82
